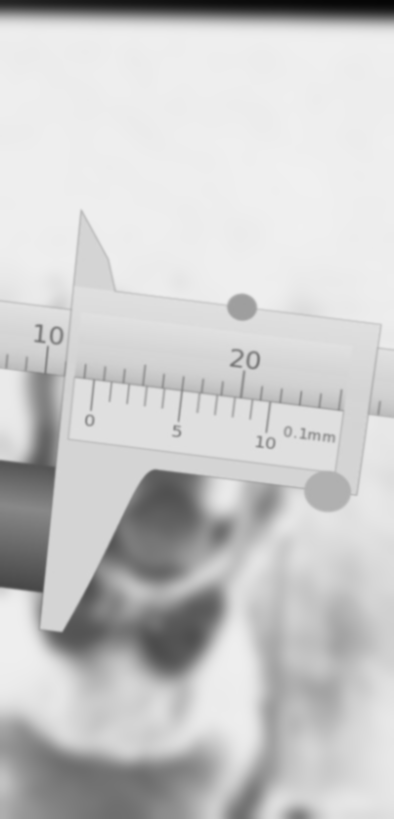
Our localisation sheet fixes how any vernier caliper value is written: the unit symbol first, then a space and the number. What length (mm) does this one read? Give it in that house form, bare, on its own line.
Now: mm 12.5
